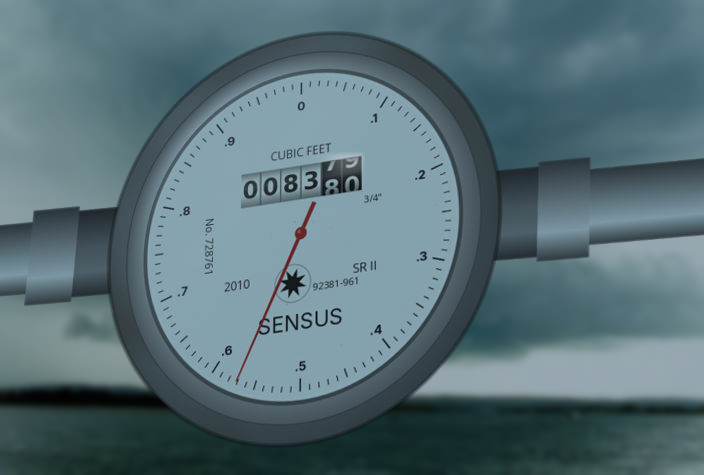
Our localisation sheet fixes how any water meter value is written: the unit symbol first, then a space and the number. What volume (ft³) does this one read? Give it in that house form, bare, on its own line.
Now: ft³ 8379.57
